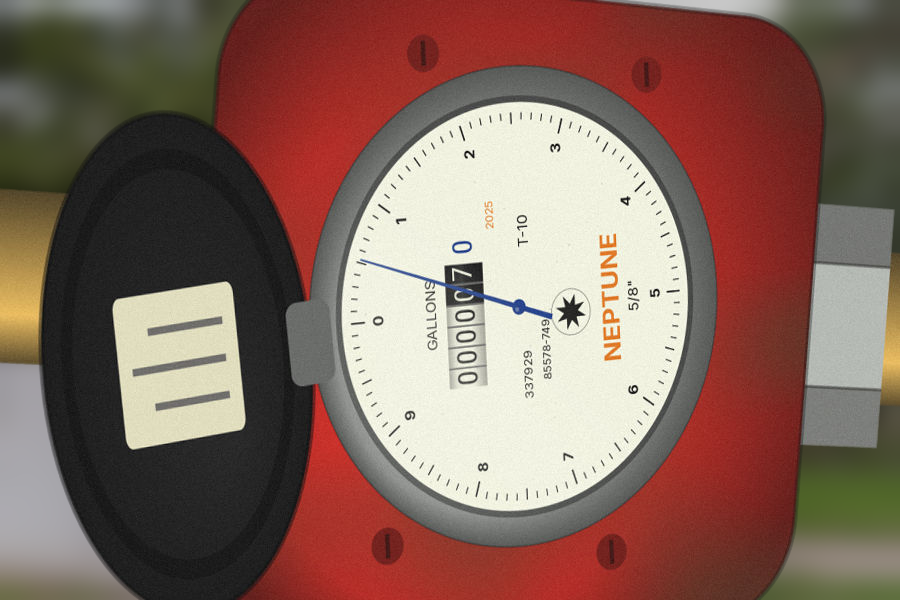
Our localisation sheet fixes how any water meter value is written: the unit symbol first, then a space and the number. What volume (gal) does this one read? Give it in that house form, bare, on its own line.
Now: gal 70.5
